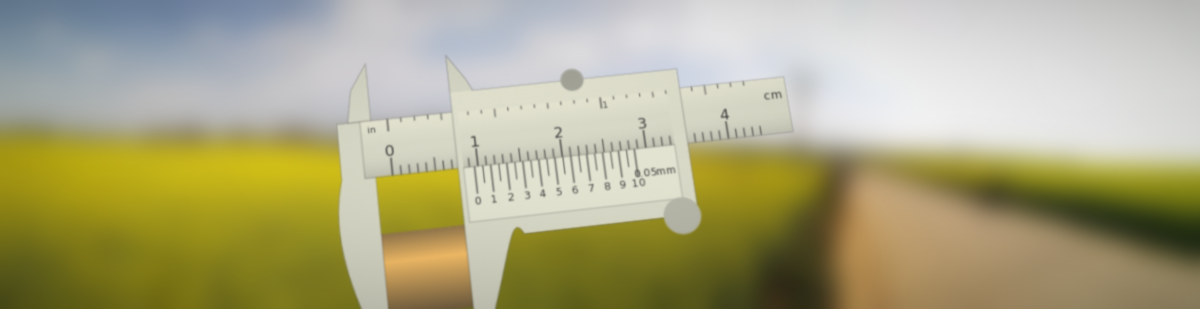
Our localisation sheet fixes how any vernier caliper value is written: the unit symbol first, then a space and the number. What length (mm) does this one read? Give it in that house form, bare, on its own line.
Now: mm 9.6
